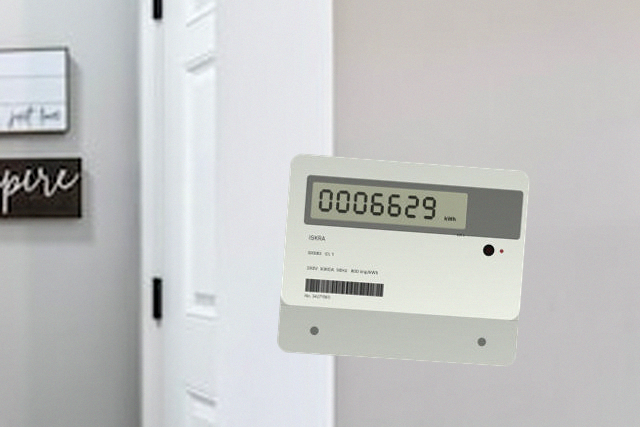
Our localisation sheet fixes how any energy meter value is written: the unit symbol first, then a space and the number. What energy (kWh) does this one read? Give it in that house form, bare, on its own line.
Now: kWh 6629
